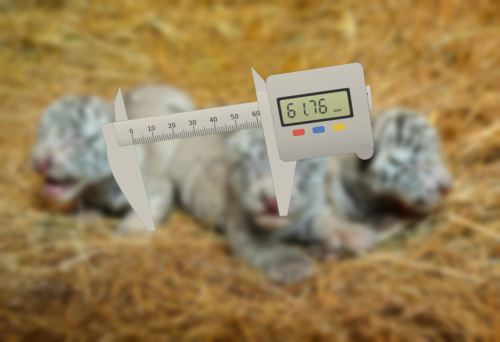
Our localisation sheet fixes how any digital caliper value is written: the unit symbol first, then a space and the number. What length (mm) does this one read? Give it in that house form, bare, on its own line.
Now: mm 61.76
